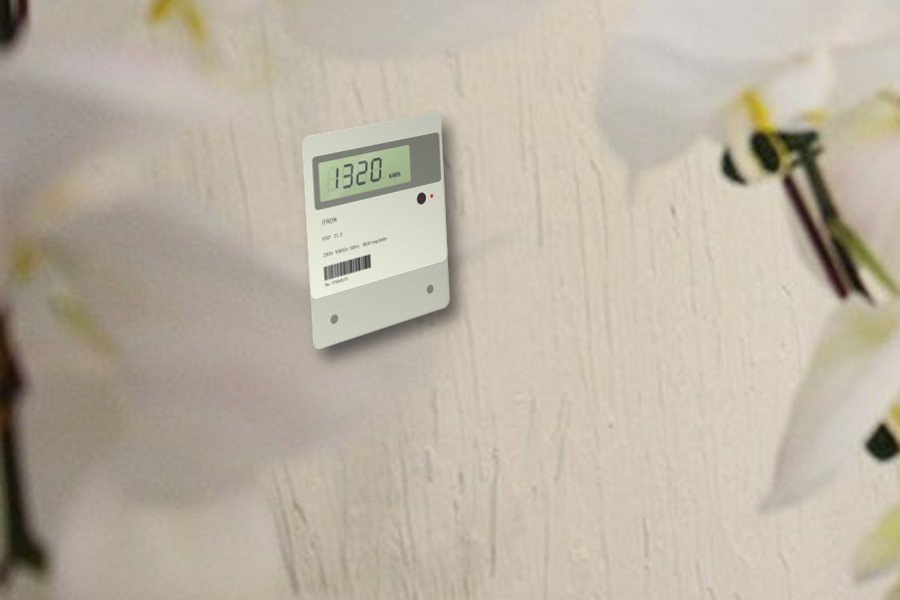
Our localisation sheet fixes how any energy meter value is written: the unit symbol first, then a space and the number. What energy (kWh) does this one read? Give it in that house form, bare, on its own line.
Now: kWh 1320
